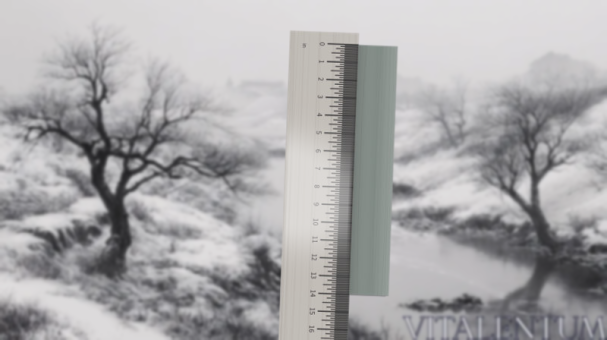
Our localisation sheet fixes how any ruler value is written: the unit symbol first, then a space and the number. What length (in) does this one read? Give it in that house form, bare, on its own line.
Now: in 14
